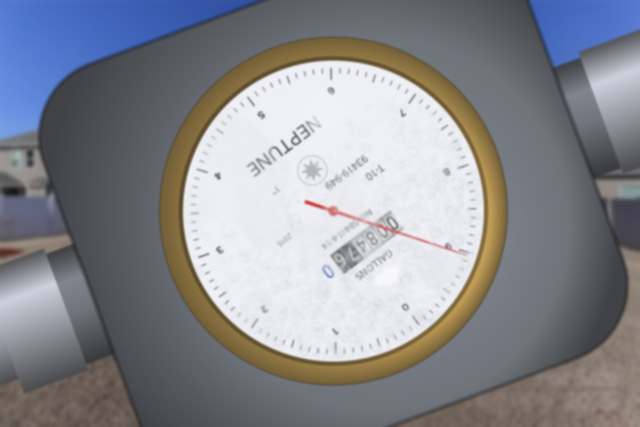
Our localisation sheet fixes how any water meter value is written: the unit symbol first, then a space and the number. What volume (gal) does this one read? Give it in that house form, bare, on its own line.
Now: gal 84759.0
